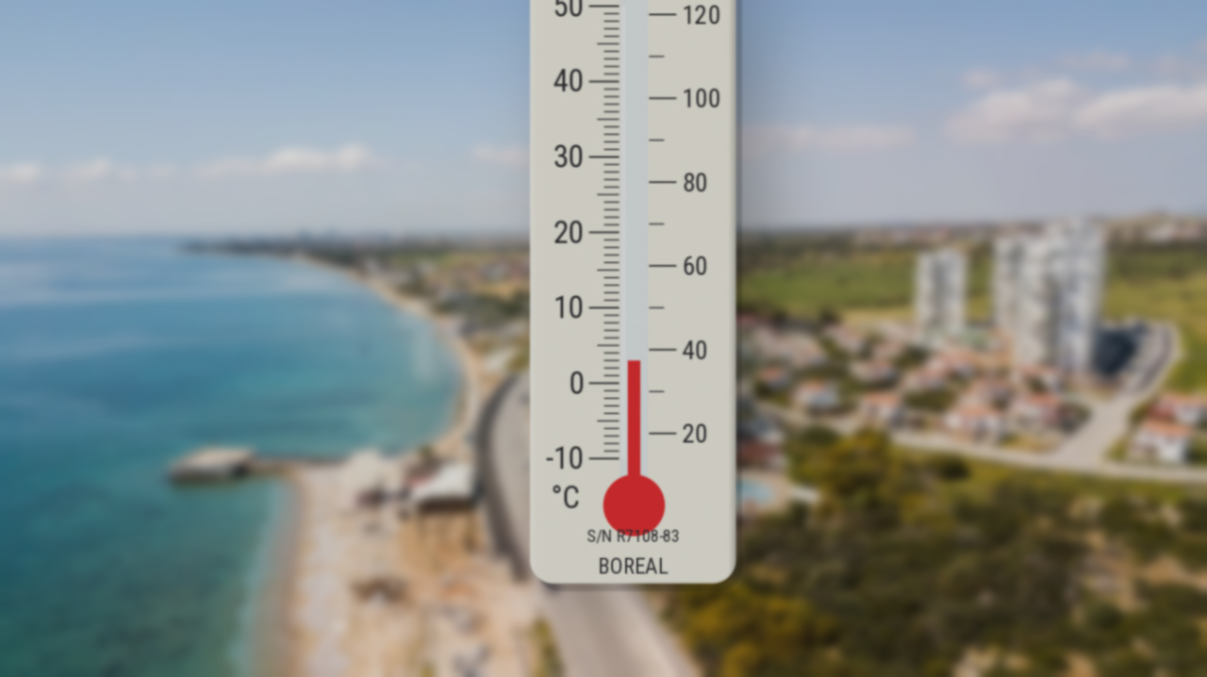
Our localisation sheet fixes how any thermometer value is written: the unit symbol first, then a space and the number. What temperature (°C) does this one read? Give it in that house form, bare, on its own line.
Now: °C 3
